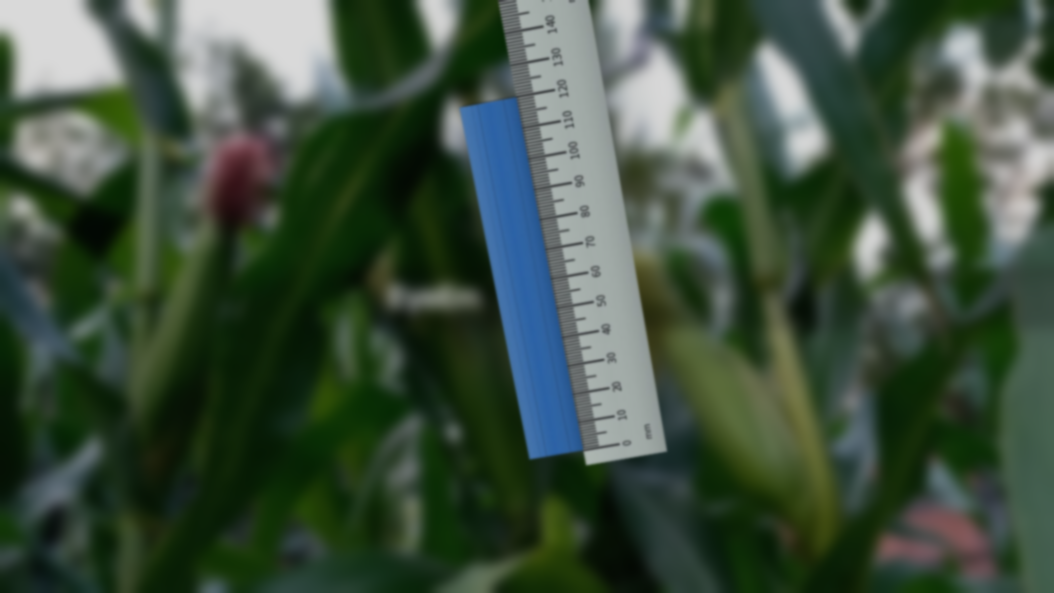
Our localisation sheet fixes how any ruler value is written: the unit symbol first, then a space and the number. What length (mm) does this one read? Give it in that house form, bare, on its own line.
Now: mm 120
